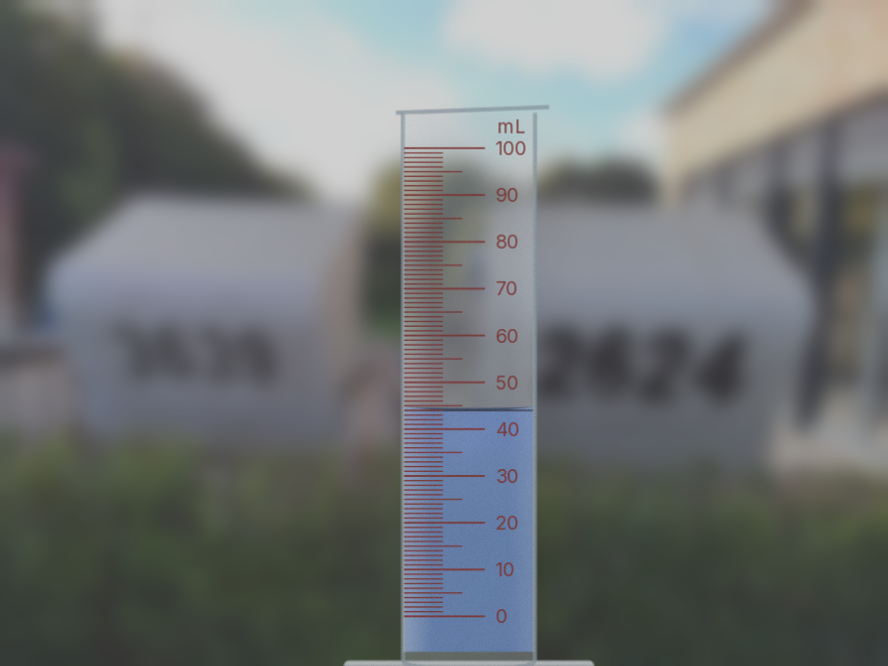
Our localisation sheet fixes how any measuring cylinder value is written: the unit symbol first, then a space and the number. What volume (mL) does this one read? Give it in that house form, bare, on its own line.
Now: mL 44
